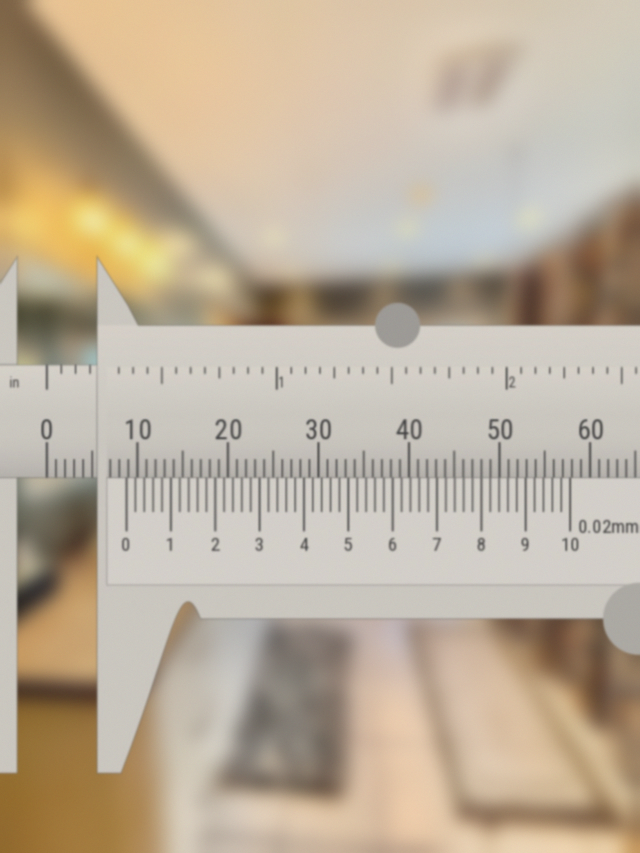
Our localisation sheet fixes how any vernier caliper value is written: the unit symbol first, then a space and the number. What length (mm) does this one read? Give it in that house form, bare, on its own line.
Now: mm 8.8
